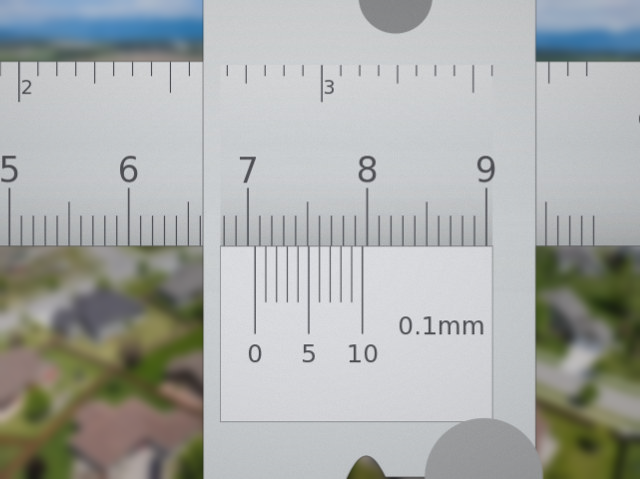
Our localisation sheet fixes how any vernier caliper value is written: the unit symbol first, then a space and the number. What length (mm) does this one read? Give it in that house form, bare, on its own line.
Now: mm 70.6
